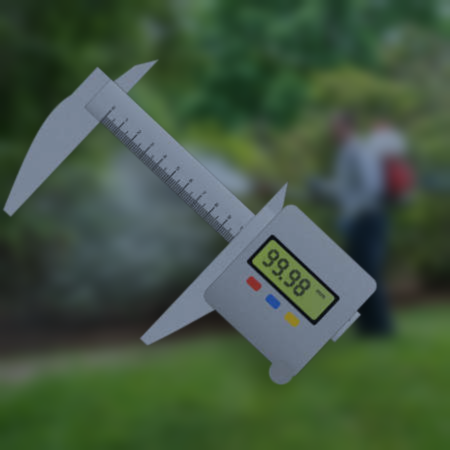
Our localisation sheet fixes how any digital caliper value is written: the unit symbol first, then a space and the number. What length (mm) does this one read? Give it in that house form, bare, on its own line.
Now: mm 99.98
